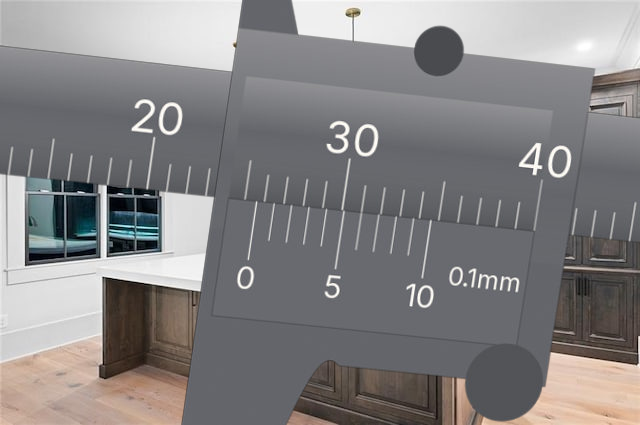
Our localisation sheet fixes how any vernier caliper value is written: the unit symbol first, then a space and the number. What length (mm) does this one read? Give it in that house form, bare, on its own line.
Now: mm 25.6
